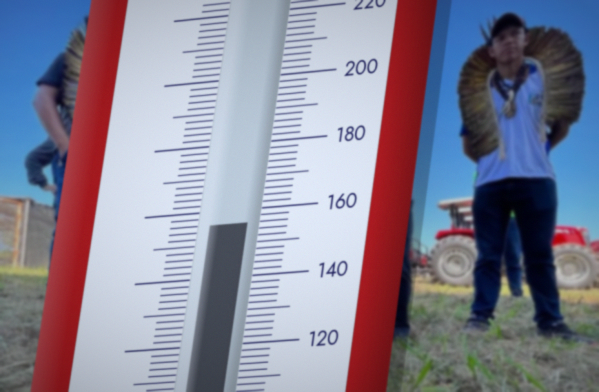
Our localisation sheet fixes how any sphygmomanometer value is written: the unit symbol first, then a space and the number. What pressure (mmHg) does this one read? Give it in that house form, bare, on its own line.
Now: mmHg 156
